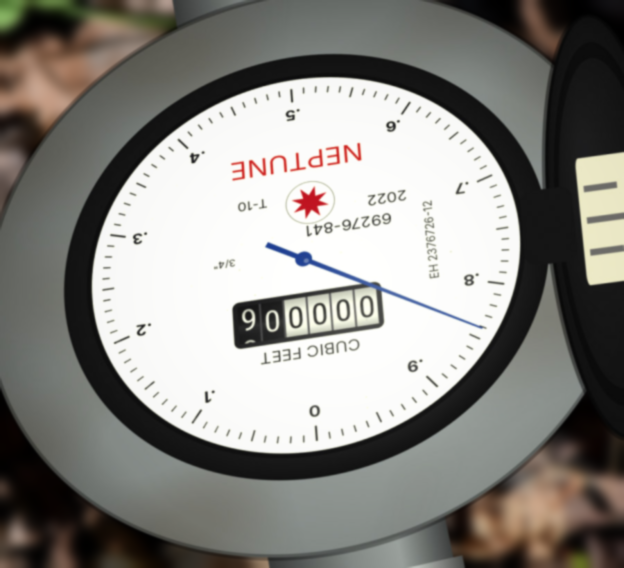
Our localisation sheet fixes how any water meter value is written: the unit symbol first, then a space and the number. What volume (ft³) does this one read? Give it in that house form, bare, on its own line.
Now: ft³ 5.84
